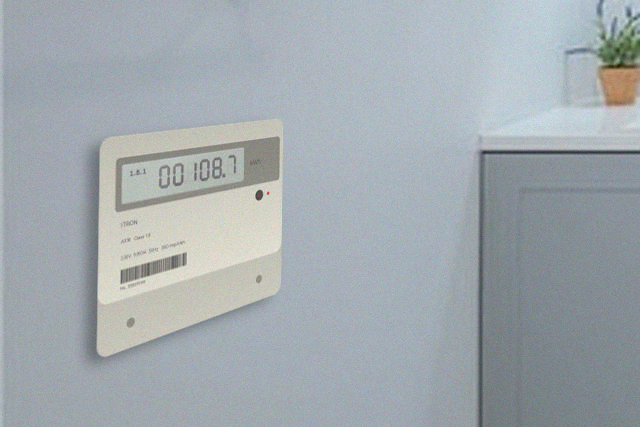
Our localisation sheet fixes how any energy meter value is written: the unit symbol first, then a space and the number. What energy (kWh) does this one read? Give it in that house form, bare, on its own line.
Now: kWh 108.7
